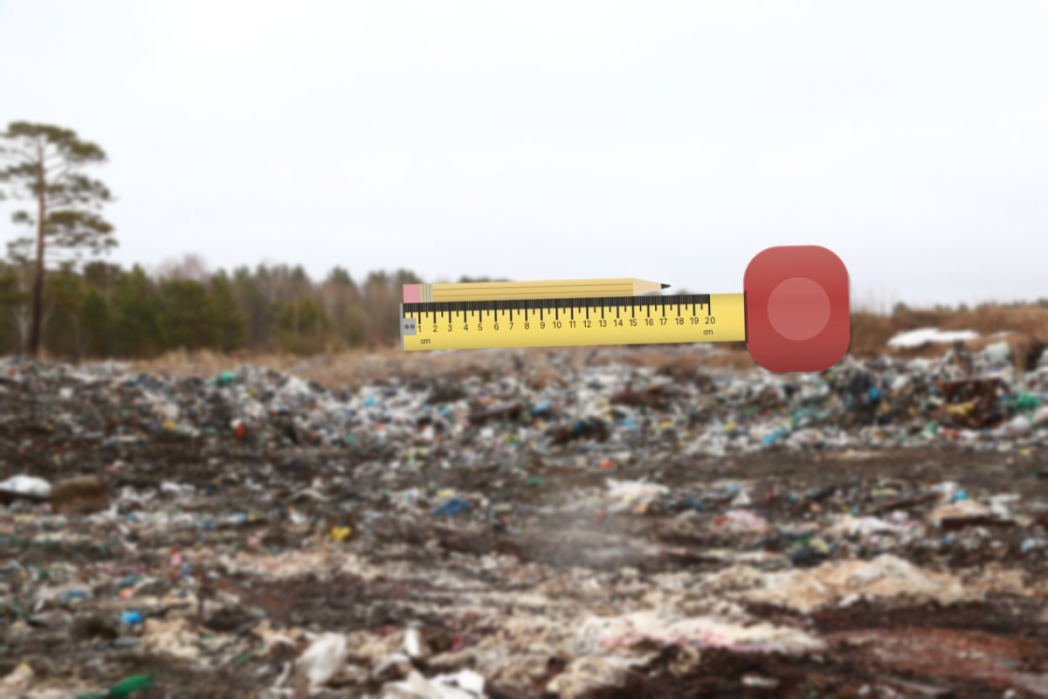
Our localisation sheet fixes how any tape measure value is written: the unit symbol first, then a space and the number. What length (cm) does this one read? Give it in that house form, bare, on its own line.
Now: cm 17.5
